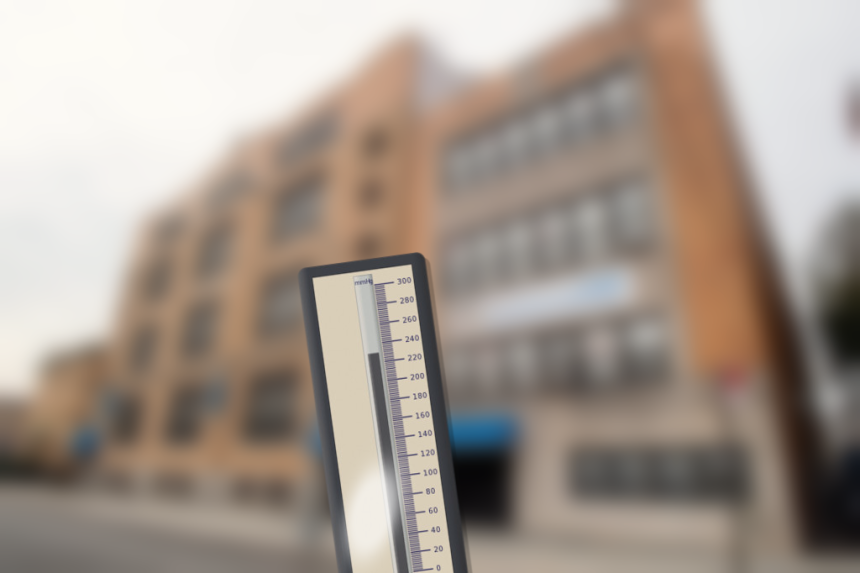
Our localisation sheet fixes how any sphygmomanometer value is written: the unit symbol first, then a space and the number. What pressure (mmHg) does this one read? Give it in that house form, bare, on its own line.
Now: mmHg 230
